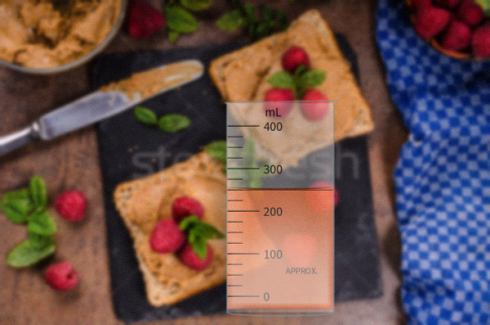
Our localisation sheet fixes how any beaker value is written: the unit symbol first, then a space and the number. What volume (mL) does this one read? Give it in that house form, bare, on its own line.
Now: mL 250
